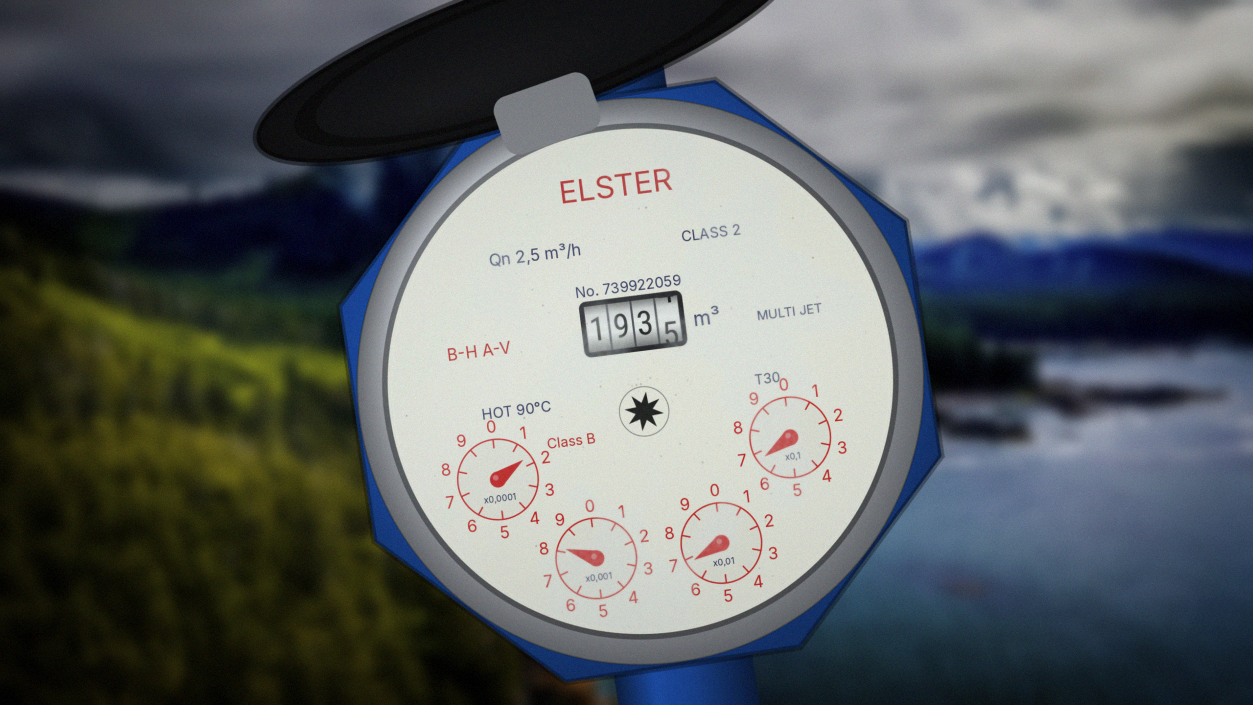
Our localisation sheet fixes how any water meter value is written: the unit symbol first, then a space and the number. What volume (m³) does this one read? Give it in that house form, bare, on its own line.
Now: m³ 1934.6681
